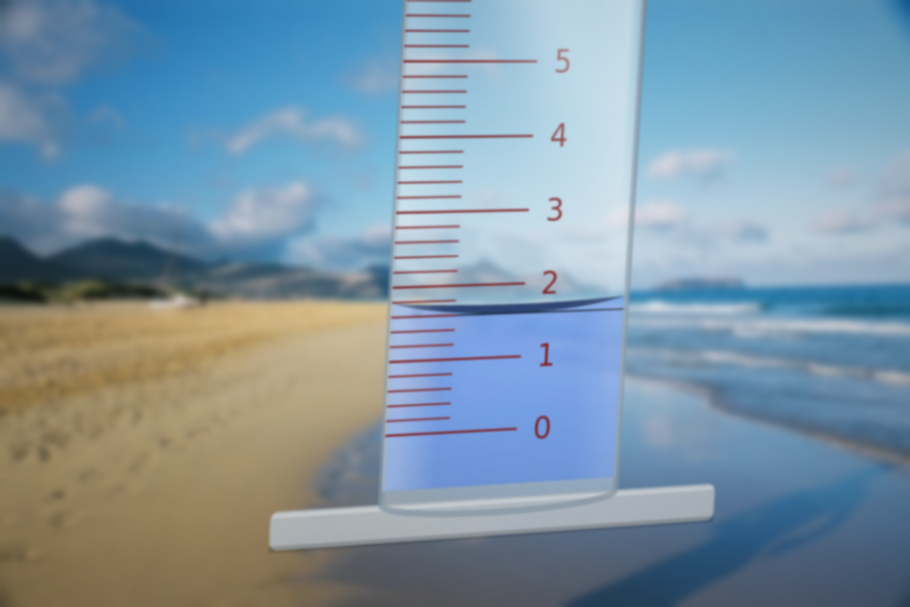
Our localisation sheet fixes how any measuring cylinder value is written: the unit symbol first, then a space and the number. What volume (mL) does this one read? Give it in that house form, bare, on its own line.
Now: mL 1.6
